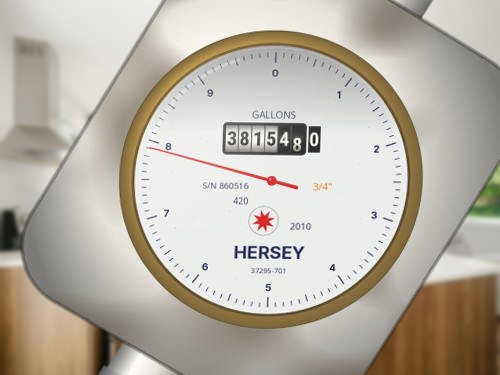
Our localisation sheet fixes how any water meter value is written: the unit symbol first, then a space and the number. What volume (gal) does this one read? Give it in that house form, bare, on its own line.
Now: gal 3815477.9
